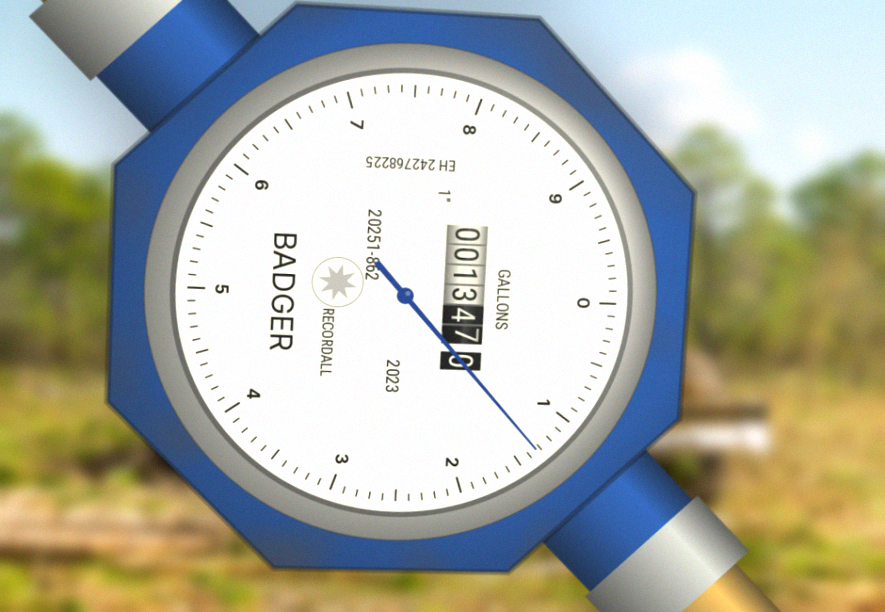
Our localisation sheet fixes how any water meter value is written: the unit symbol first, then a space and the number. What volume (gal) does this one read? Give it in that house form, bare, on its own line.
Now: gal 13471.3
